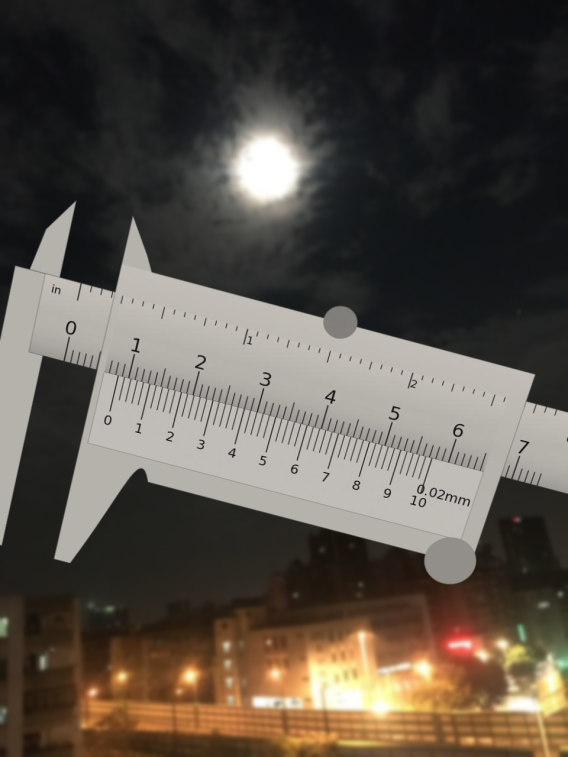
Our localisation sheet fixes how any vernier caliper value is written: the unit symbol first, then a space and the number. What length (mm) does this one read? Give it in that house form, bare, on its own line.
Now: mm 8.4
